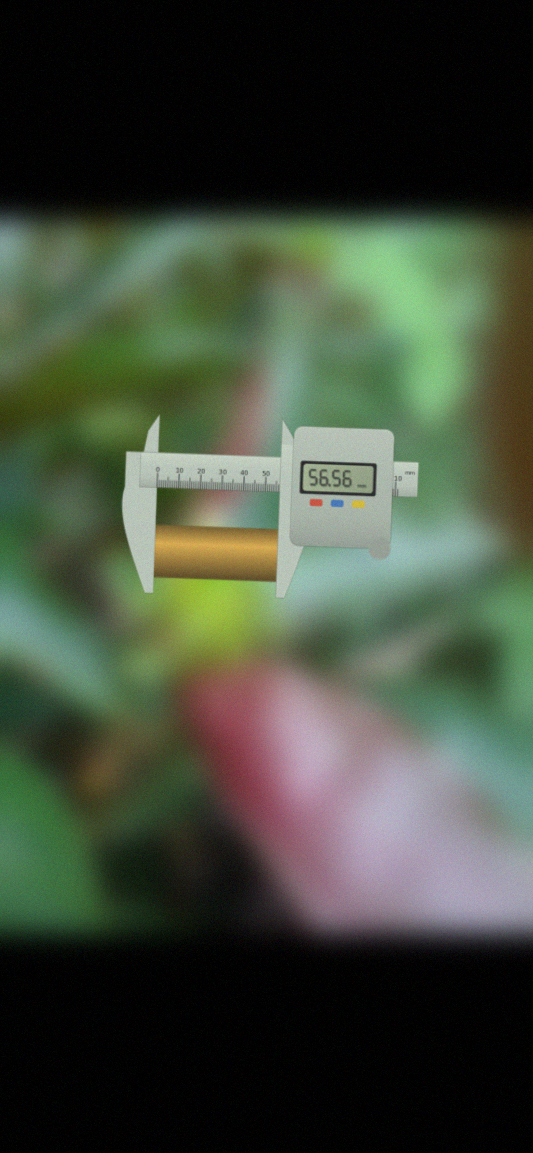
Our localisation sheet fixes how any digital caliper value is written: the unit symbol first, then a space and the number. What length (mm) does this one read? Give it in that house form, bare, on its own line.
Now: mm 56.56
